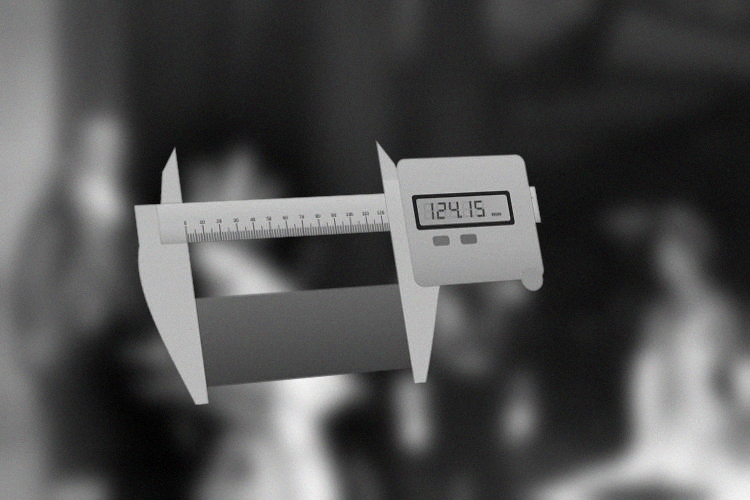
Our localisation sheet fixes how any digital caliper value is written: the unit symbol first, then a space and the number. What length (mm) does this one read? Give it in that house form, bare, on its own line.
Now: mm 124.15
